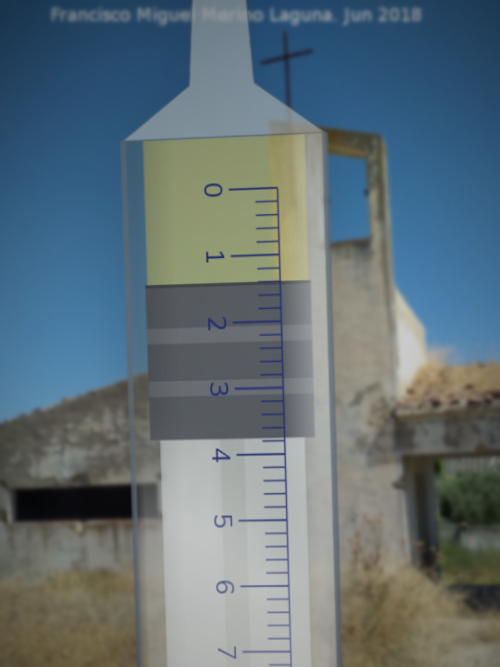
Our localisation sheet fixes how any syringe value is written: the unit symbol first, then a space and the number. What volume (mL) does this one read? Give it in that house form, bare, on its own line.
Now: mL 1.4
